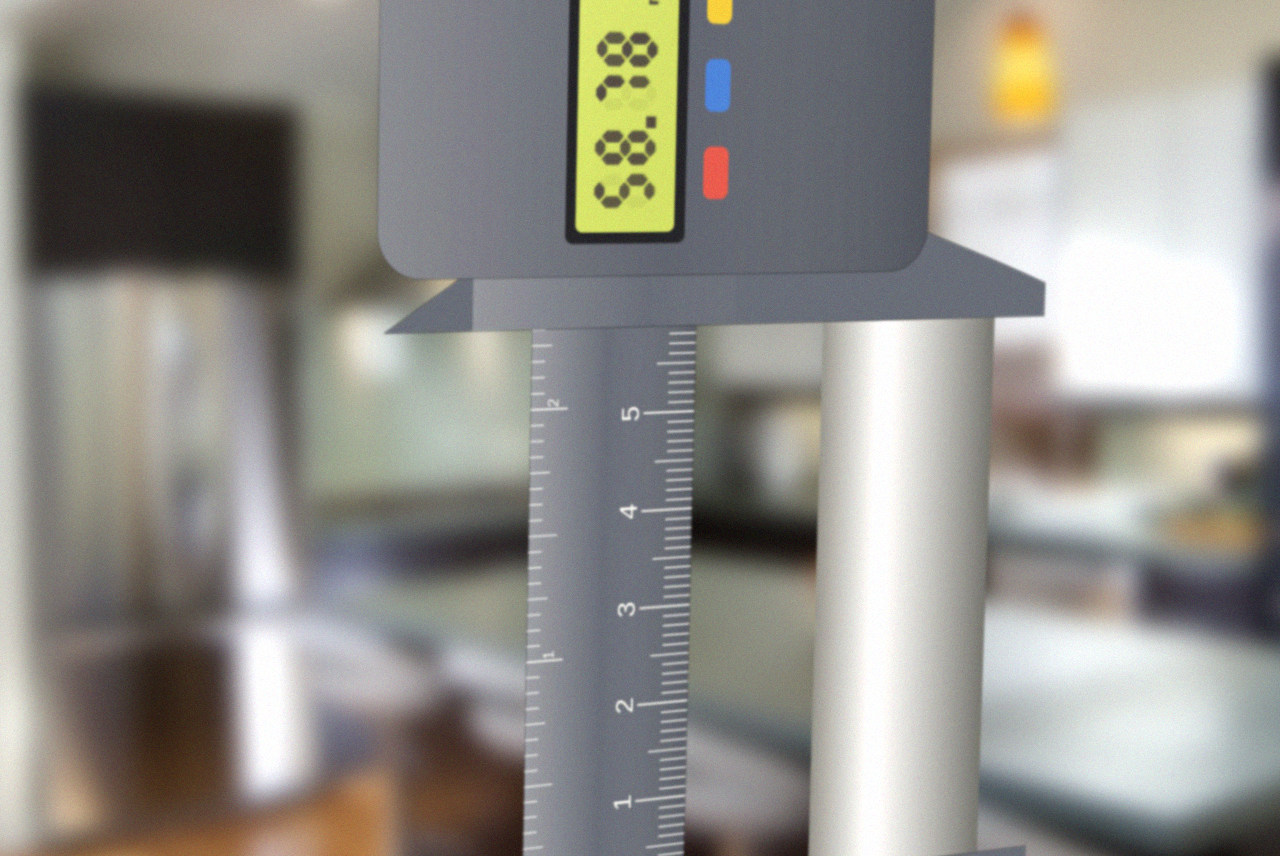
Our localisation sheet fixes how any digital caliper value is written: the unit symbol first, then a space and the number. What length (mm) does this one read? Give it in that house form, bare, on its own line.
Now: mm 58.78
